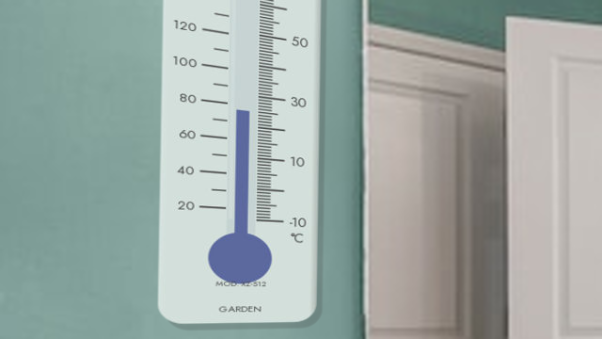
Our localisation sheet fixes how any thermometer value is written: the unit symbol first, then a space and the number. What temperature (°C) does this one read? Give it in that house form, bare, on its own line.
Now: °C 25
